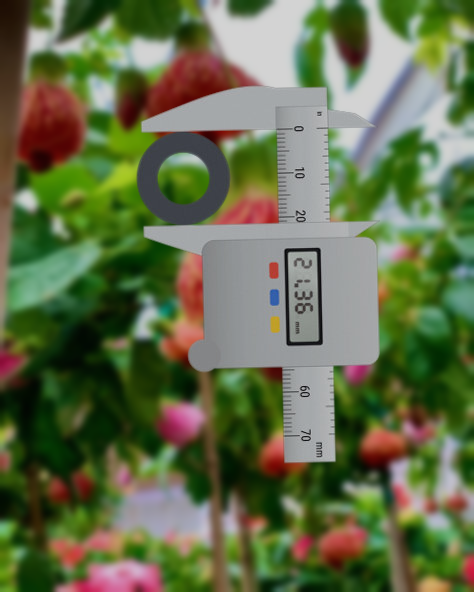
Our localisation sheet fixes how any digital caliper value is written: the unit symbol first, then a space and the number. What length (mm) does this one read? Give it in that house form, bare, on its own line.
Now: mm 21.36
